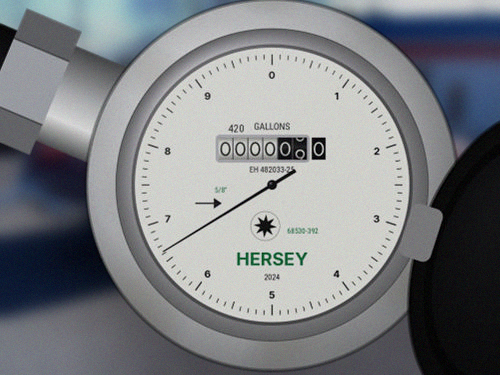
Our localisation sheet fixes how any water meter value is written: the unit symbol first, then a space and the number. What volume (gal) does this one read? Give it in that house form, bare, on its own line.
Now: gal 86.6
